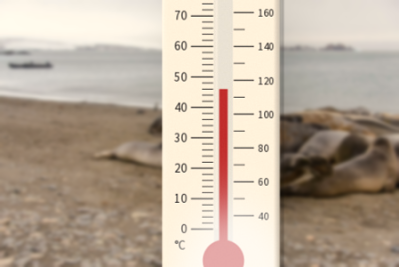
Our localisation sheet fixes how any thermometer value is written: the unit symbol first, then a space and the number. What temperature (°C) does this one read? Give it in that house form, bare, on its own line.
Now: °C 46
